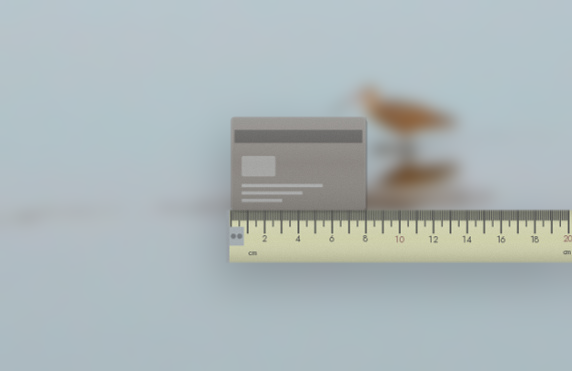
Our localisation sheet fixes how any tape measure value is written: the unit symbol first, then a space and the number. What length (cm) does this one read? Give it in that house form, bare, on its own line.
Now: cm 8
